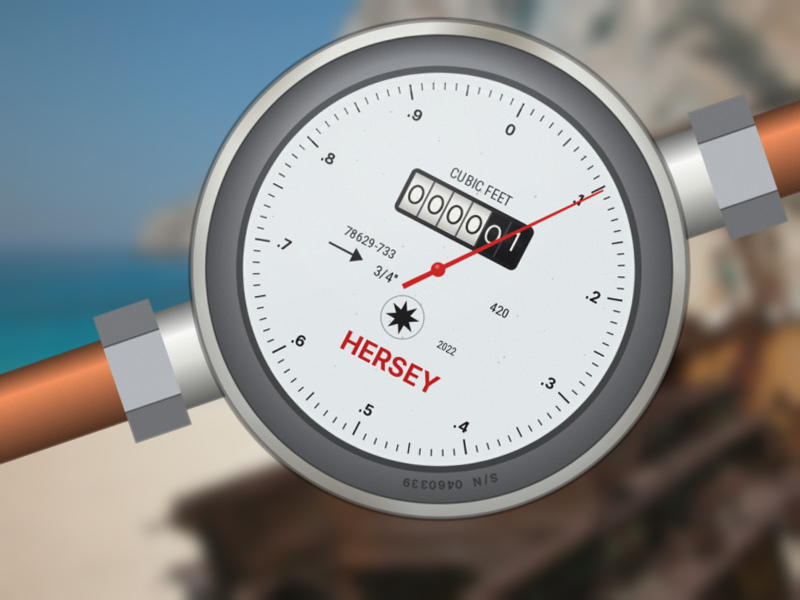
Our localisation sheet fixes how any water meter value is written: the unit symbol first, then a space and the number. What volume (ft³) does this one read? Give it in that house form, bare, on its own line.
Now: ft³ 1.10
